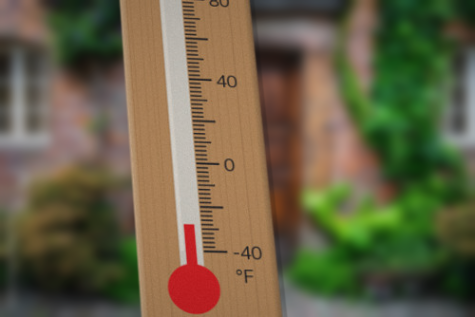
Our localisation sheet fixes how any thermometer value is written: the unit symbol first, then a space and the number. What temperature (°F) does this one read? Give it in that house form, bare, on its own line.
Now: °F -28
